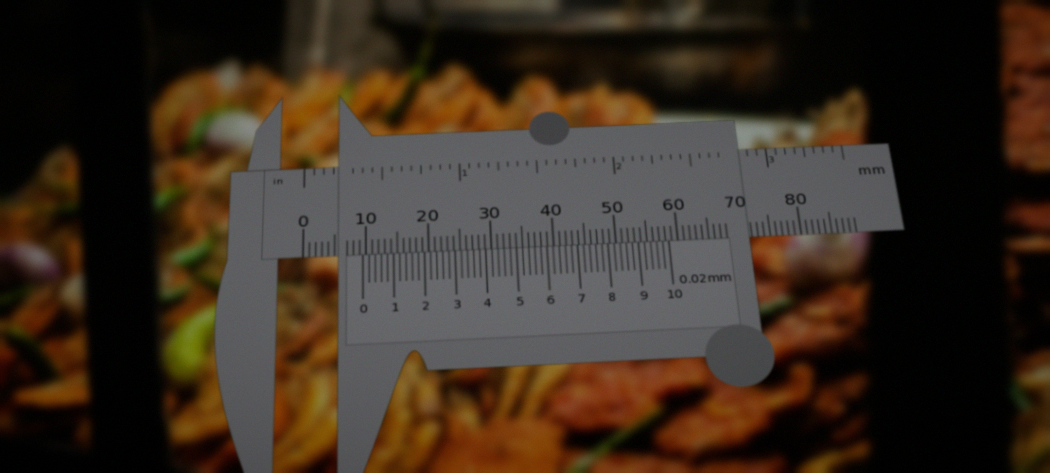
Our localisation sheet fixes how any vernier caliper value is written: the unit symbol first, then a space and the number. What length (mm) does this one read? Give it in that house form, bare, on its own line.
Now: mm 9.5
